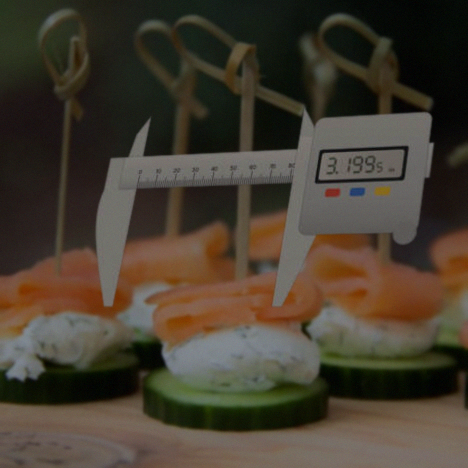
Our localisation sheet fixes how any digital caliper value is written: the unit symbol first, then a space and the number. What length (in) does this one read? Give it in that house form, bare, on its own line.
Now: in 3.1995
